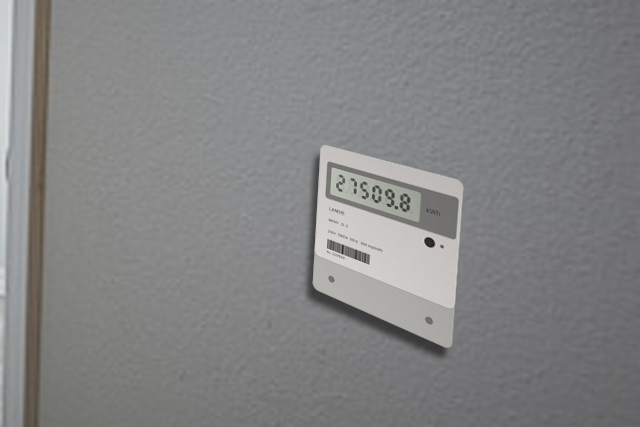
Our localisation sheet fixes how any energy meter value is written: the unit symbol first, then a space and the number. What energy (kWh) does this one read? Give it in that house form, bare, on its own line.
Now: kWh 27509.8
